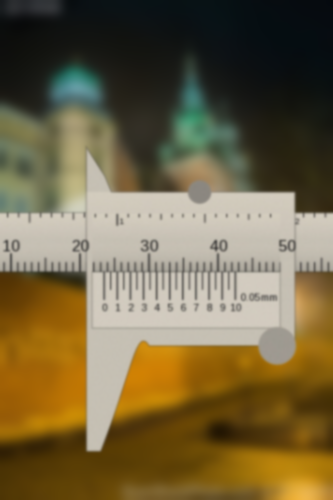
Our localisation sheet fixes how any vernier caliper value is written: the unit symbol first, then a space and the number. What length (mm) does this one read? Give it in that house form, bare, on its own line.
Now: mm 23.5
